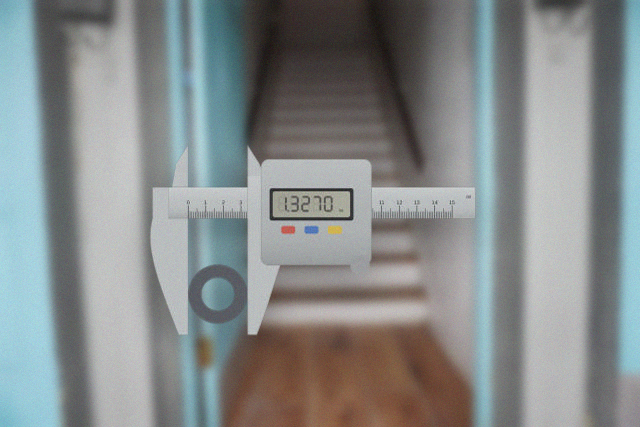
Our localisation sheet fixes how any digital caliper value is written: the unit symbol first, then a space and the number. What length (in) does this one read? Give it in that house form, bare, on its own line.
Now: in 1.3270
